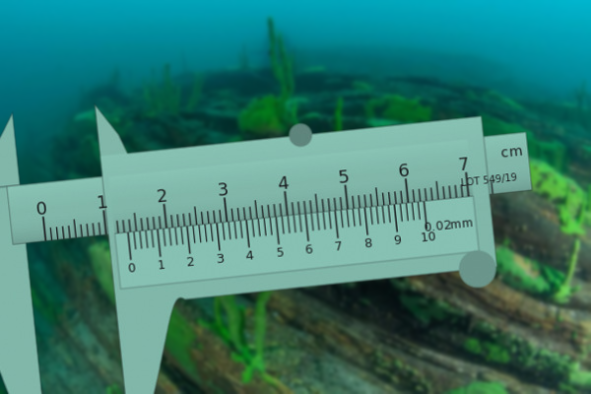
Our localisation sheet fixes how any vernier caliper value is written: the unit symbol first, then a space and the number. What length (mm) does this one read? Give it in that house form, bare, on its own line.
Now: mm 13.6
